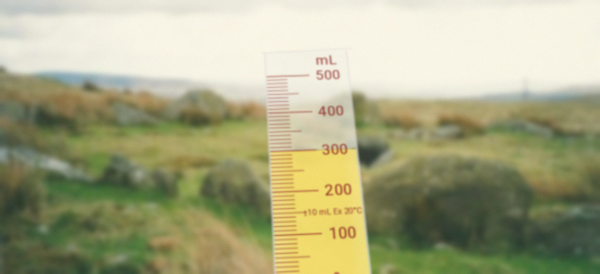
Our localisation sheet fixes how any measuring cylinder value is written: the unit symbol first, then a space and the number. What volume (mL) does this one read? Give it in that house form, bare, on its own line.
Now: mL 300
